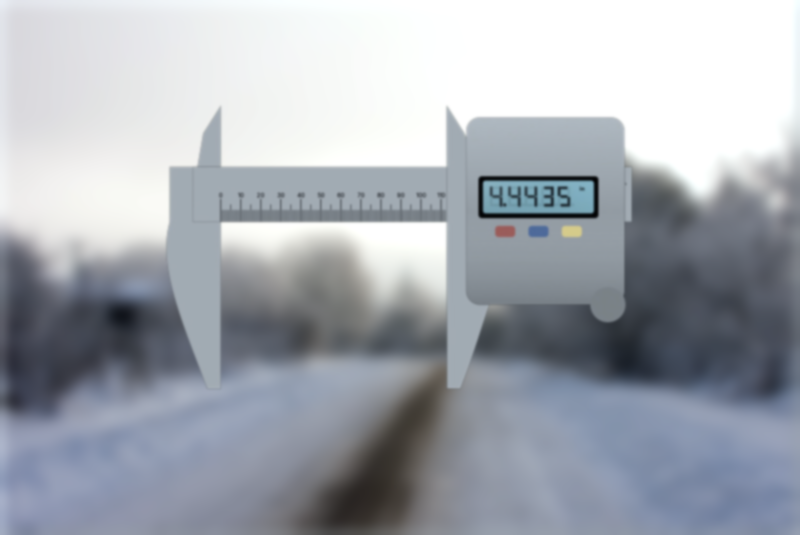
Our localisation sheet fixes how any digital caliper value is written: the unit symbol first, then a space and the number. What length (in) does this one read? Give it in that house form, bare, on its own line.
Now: in 4.4435
